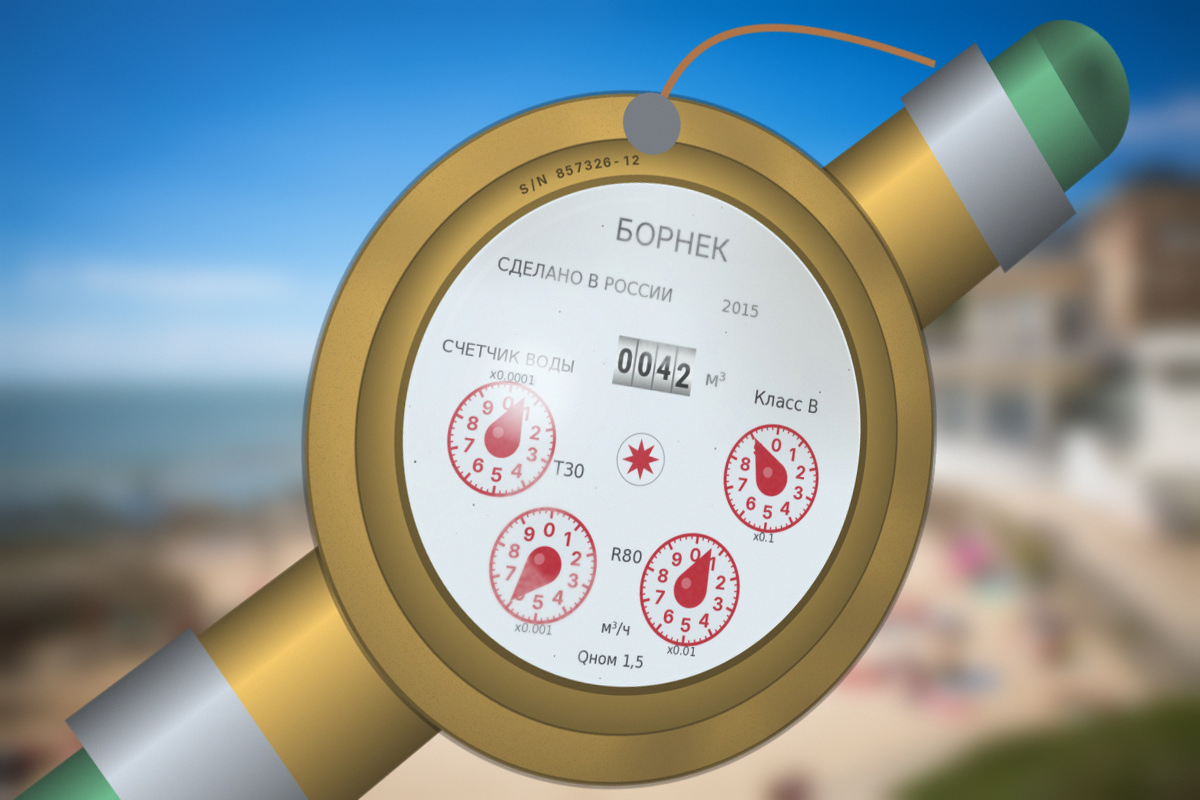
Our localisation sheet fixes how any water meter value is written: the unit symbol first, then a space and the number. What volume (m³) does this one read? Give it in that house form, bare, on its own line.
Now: m³ 41.9060
